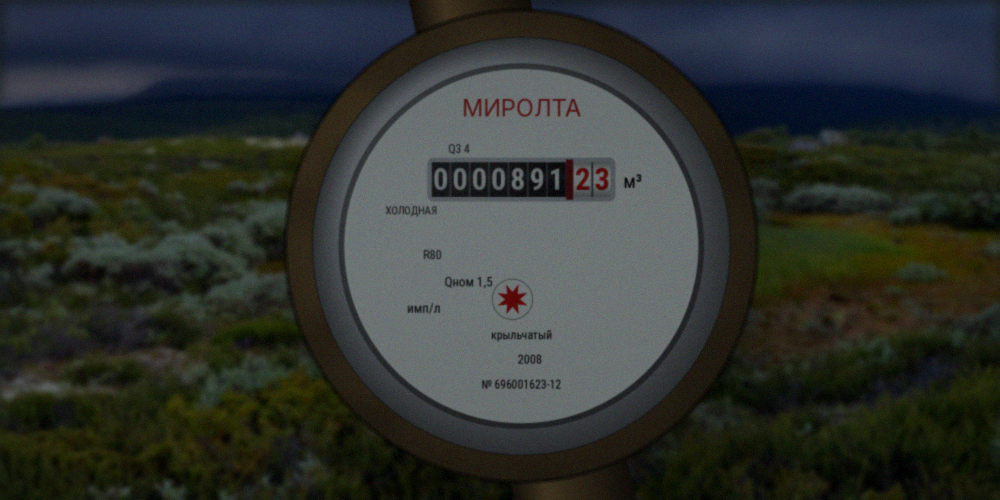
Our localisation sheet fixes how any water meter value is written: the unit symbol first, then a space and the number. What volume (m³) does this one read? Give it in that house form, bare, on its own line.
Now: m³ 891.23
